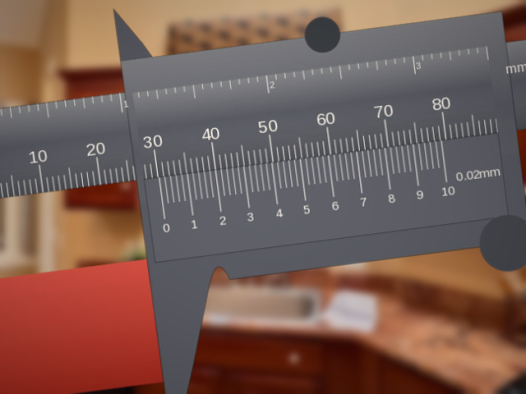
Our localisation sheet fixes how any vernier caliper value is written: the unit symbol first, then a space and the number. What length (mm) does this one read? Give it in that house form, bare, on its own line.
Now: mm 30.2
